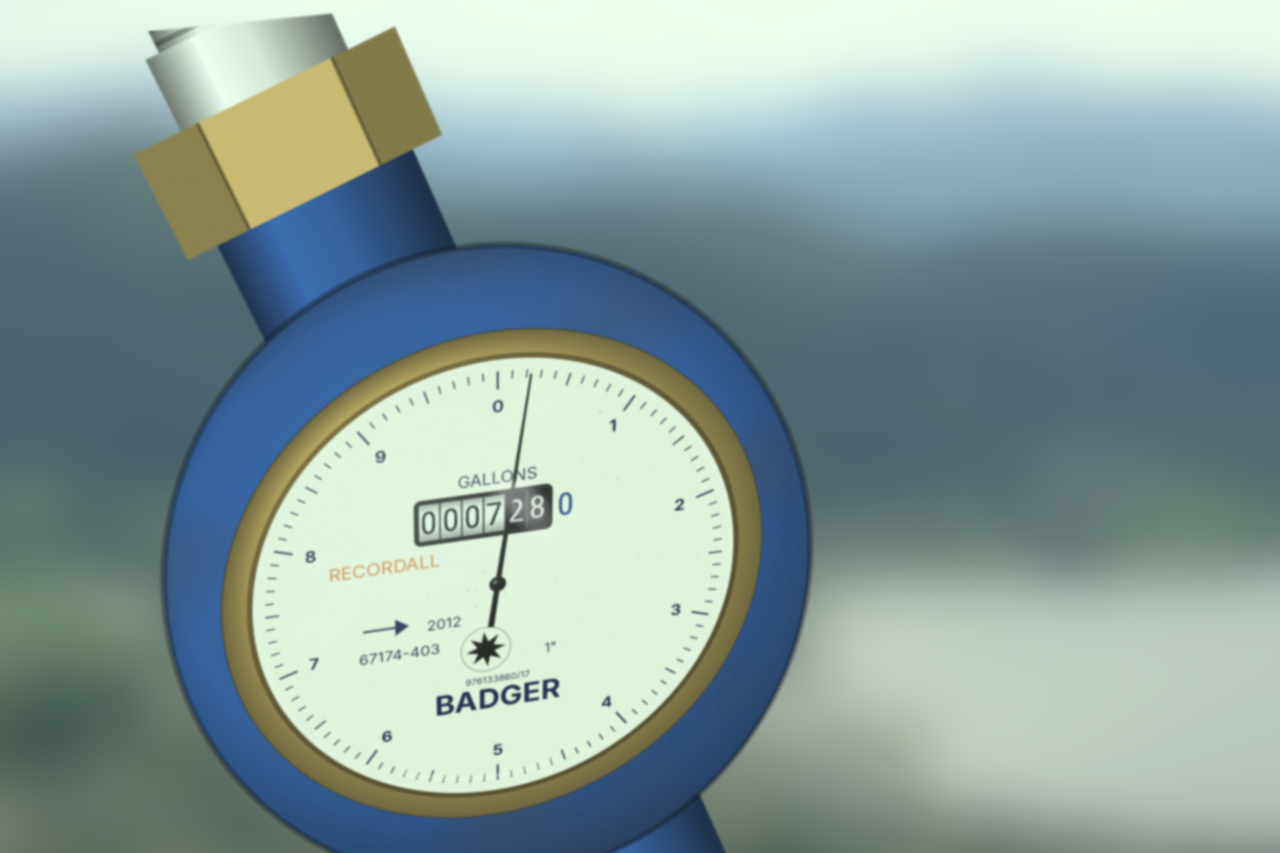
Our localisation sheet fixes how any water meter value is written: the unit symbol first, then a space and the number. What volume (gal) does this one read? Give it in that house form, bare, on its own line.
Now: gal 7280.2
